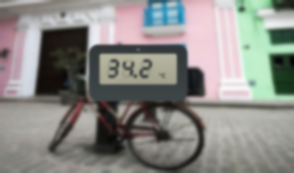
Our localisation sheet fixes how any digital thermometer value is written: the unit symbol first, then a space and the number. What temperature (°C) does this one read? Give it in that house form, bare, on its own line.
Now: °C 34.2
